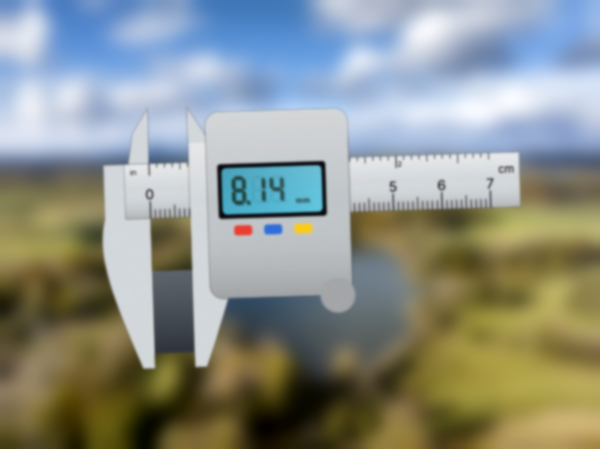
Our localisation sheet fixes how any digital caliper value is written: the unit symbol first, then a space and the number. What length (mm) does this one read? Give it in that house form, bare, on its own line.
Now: mm 8.14
